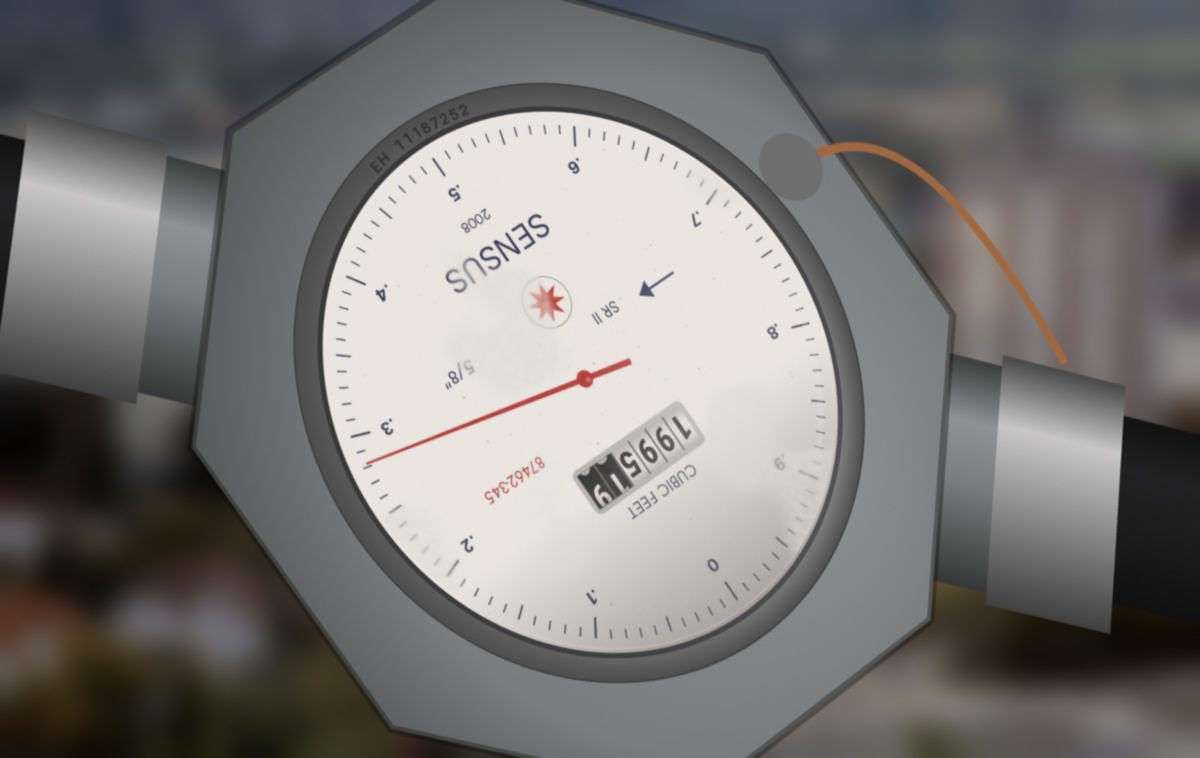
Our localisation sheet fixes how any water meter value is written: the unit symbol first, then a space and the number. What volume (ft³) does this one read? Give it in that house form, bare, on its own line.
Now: ft³ 199519.28
